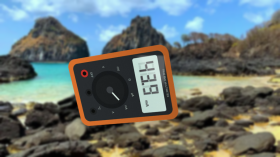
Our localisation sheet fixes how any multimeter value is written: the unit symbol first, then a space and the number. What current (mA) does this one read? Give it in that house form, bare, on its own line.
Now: mA 43.9
